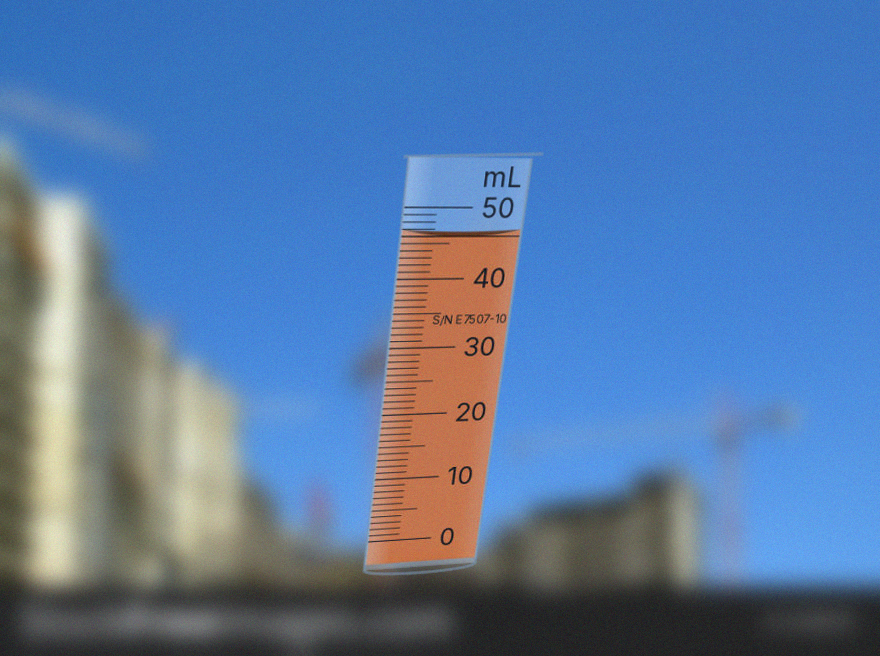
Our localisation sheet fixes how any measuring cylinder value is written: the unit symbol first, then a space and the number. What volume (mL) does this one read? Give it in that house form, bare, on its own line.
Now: mL 46
